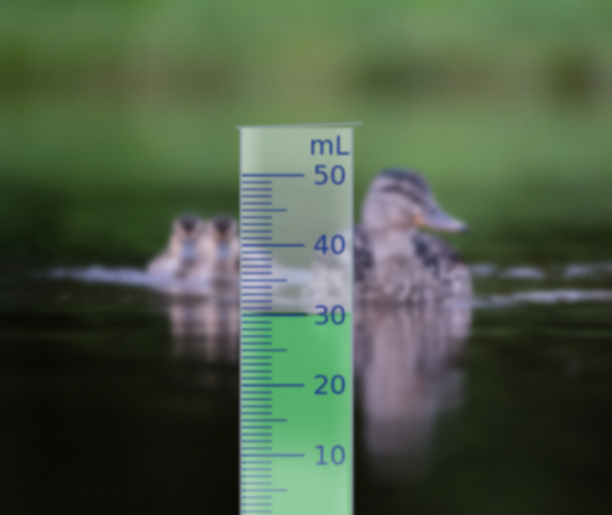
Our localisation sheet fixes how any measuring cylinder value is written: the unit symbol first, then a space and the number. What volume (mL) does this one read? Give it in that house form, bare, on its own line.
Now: mL 30
